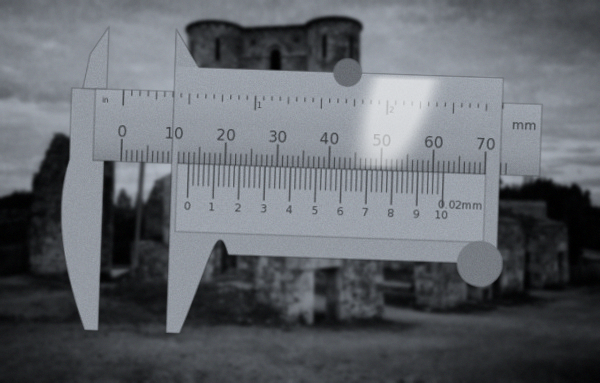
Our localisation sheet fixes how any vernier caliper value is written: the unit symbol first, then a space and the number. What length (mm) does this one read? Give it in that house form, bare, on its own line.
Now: mm 13.0
